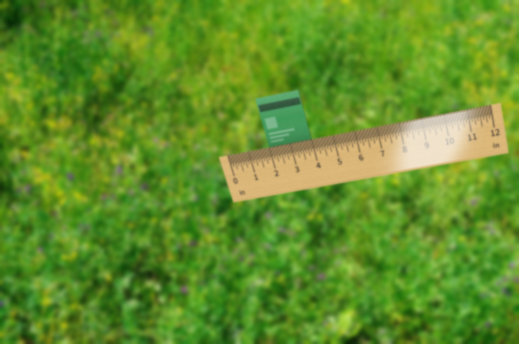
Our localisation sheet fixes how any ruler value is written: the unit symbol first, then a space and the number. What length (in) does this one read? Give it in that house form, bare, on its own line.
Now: in 2
